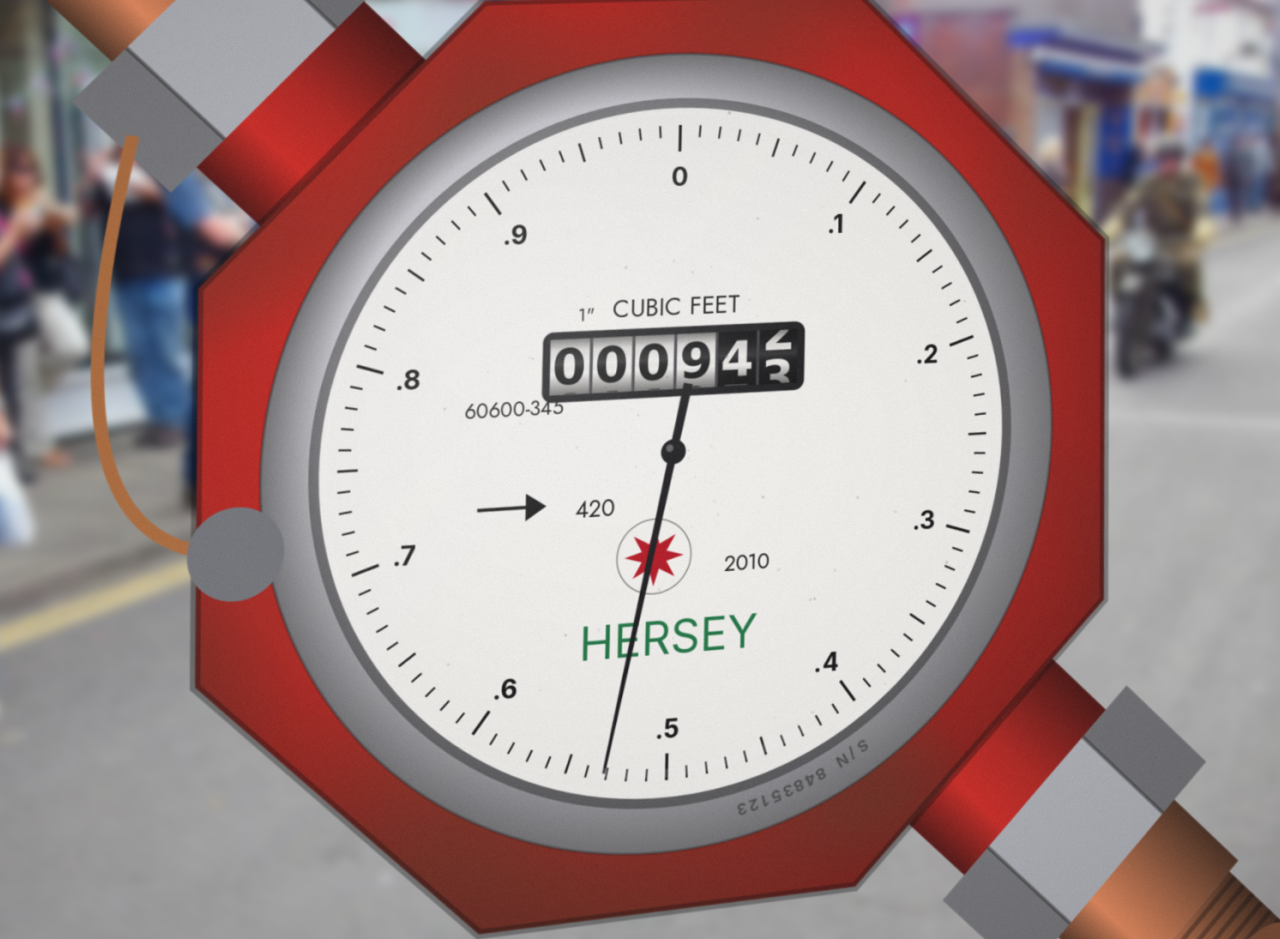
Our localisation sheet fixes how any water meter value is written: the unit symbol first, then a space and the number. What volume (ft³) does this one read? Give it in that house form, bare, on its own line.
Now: ft³ 942.53
